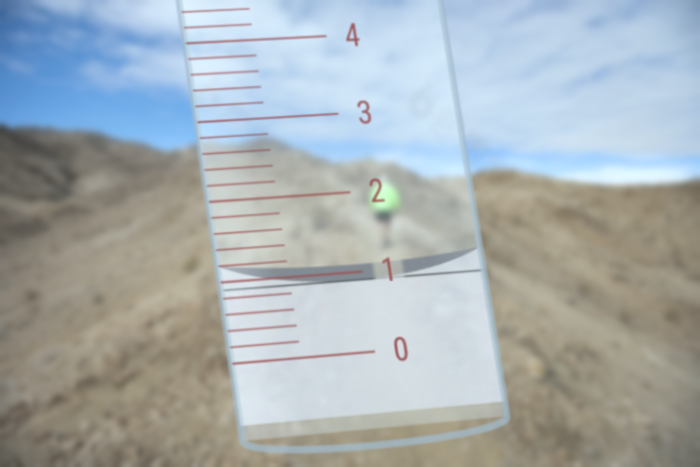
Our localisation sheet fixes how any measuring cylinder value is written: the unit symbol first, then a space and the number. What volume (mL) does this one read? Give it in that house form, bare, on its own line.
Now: mL 0.9
